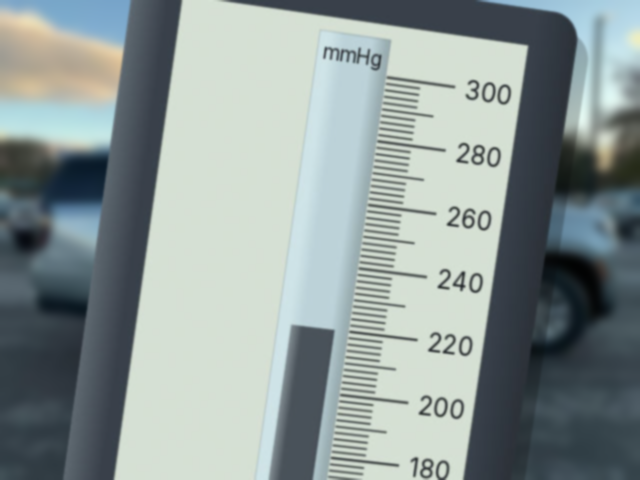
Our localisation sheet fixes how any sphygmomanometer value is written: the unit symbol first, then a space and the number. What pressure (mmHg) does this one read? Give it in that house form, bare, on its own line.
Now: mmHg 220
